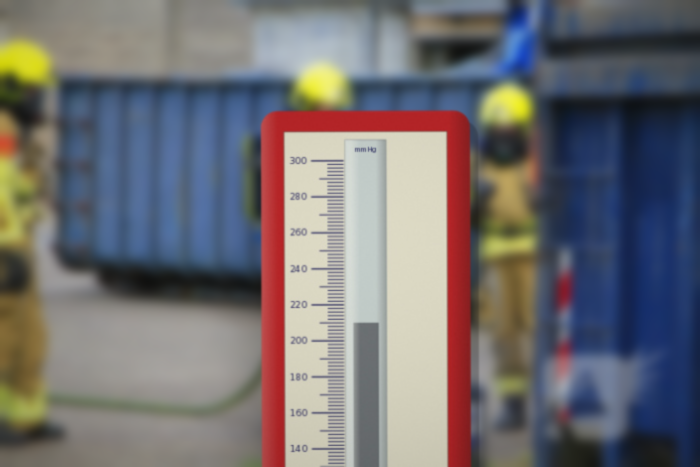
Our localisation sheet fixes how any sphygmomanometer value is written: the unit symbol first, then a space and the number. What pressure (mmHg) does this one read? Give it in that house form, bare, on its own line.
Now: mmHg 210
